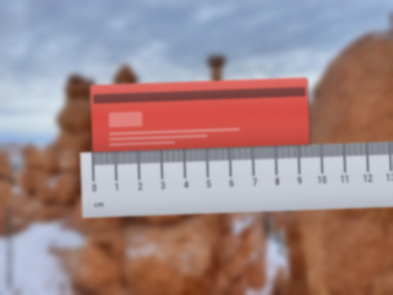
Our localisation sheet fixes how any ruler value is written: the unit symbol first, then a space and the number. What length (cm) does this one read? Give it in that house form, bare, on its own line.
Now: cm 9.5
